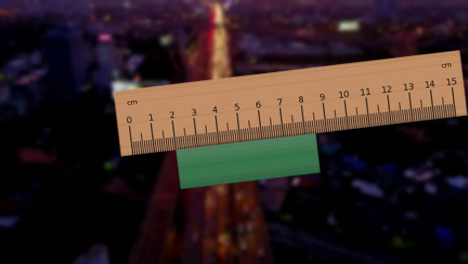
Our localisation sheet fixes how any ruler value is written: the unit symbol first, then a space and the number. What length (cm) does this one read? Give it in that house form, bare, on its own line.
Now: cm 6.5
